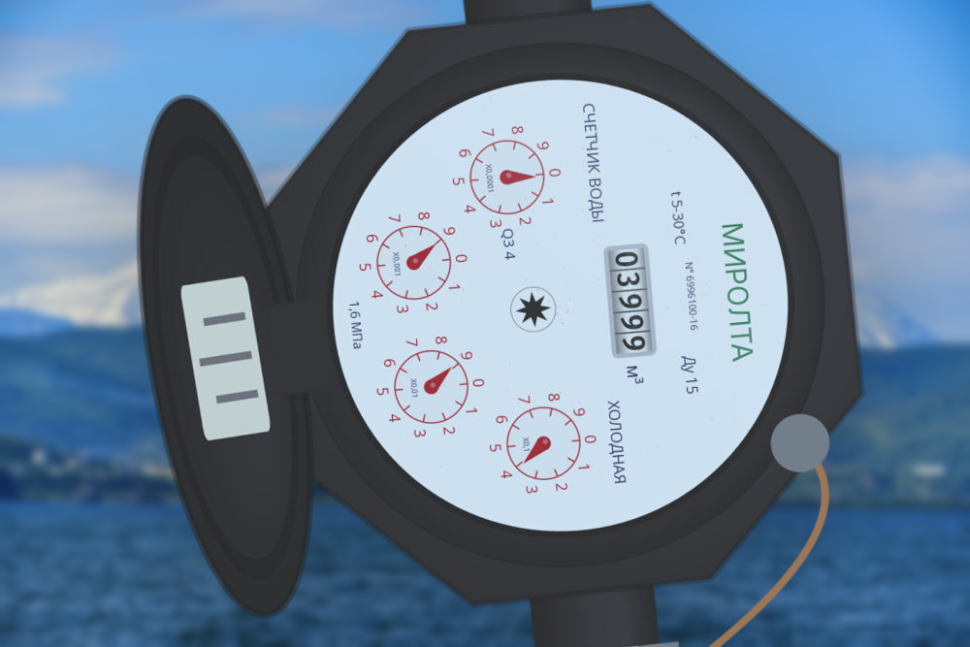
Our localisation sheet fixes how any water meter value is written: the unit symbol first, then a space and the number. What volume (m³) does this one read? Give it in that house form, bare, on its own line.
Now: m³ 3999.3890
